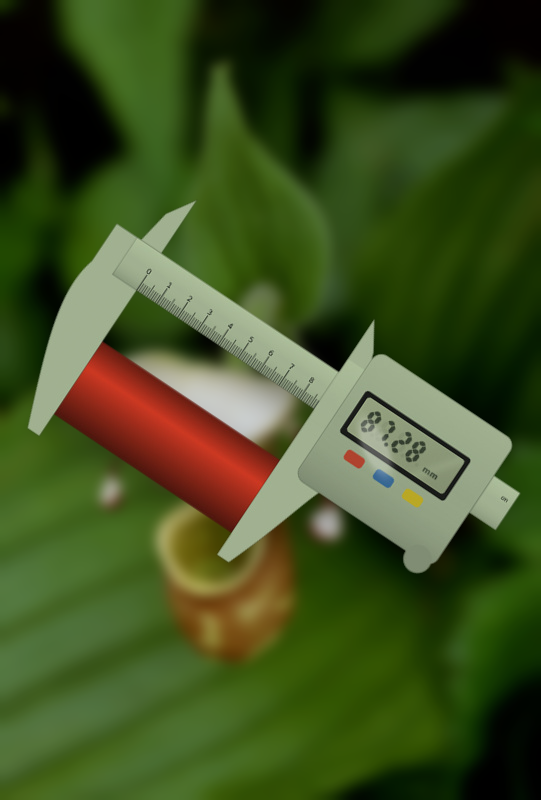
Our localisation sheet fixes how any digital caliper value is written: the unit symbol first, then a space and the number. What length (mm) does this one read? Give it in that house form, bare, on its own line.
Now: mm 87.28
